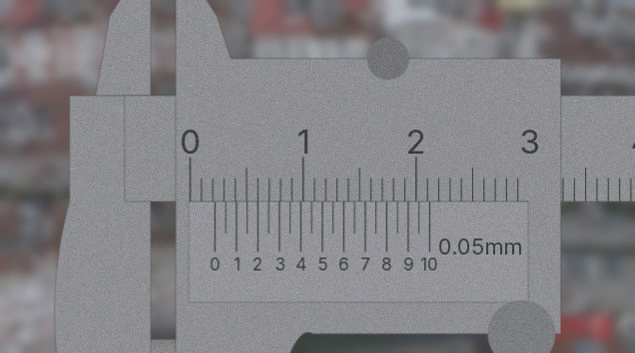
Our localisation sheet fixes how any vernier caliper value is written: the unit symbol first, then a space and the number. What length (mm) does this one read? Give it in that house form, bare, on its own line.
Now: mm 2.2
